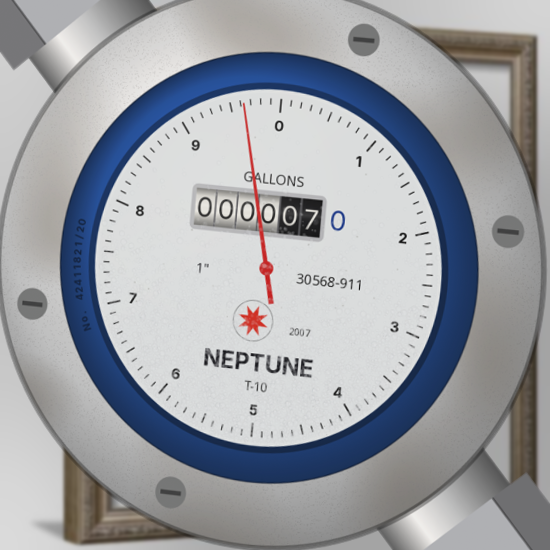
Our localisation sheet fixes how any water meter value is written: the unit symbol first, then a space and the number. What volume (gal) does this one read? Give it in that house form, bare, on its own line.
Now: gal 69.6
